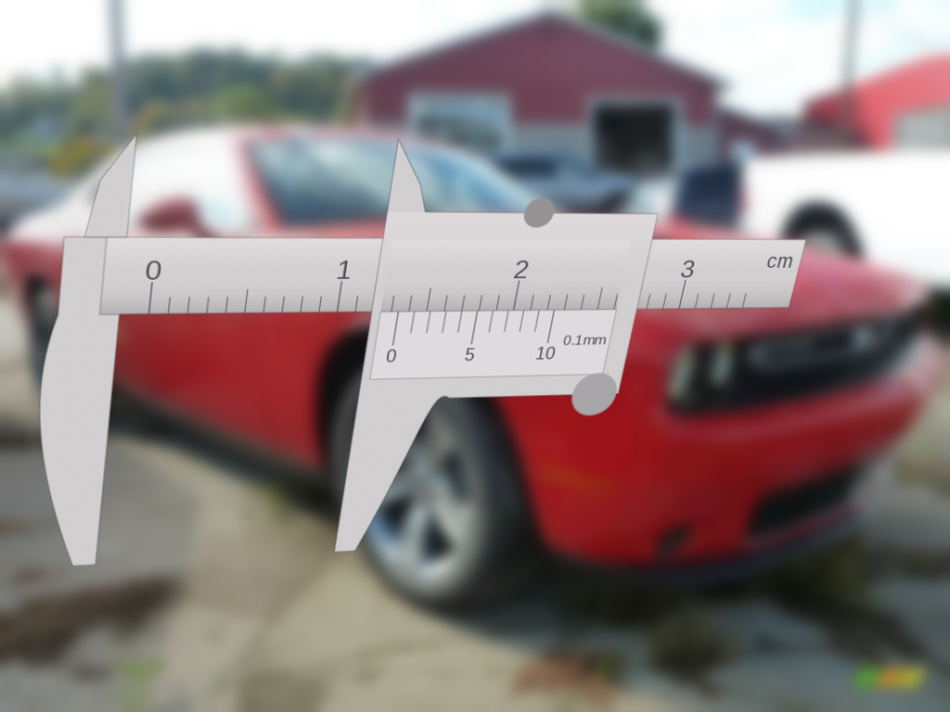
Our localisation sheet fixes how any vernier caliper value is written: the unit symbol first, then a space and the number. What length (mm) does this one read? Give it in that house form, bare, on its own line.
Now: mm 13.4
